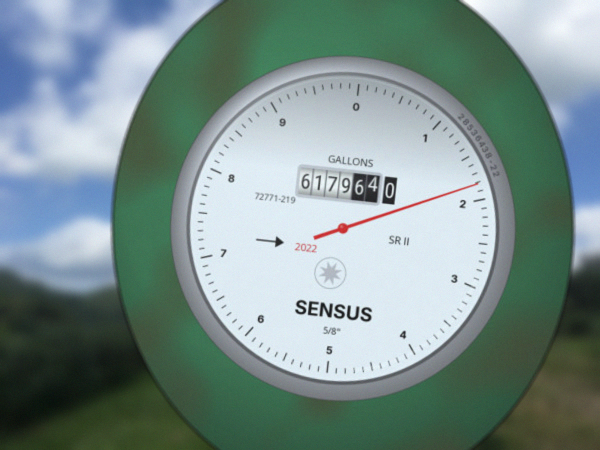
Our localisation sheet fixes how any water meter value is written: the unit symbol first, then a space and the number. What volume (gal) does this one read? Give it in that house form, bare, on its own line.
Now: gal 6179641.8
